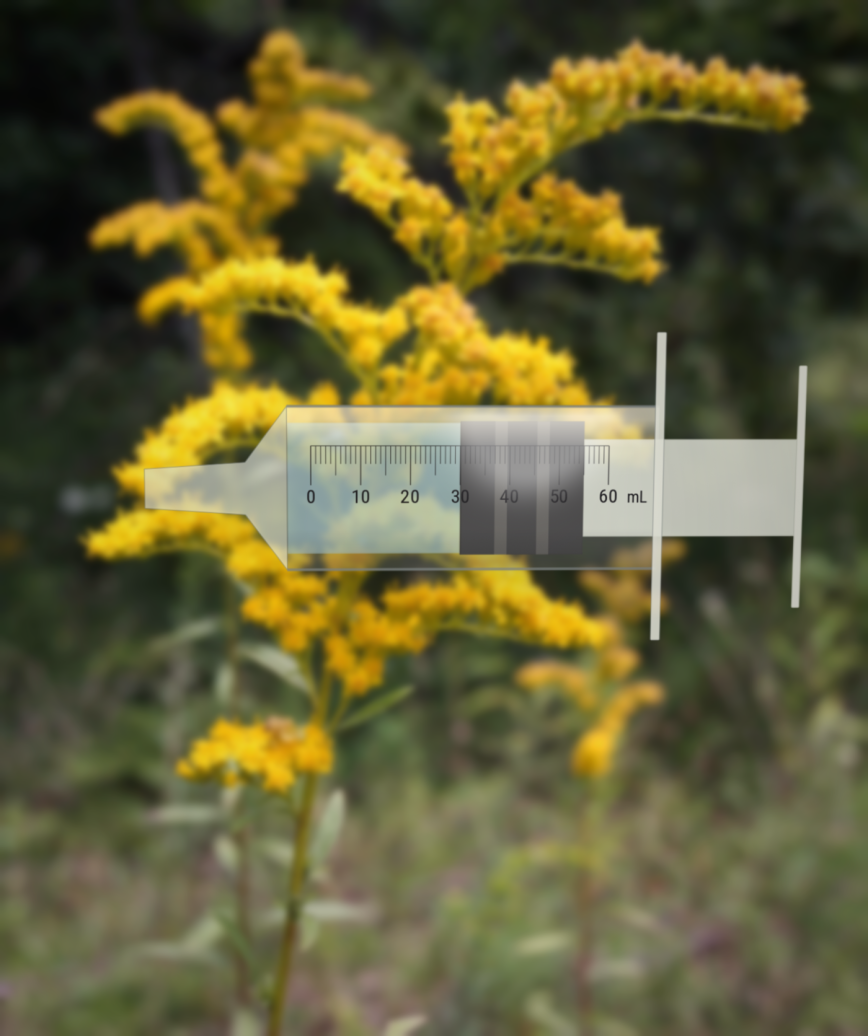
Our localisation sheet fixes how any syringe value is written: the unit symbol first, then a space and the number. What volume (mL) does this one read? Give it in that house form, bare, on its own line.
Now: mL 30
